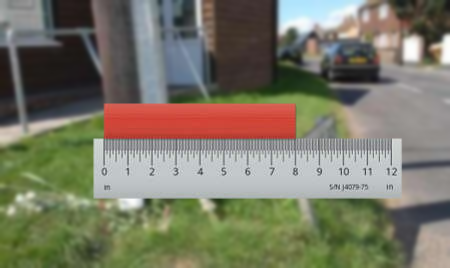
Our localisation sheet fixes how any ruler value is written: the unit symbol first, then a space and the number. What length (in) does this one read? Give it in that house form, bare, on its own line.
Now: in 8
